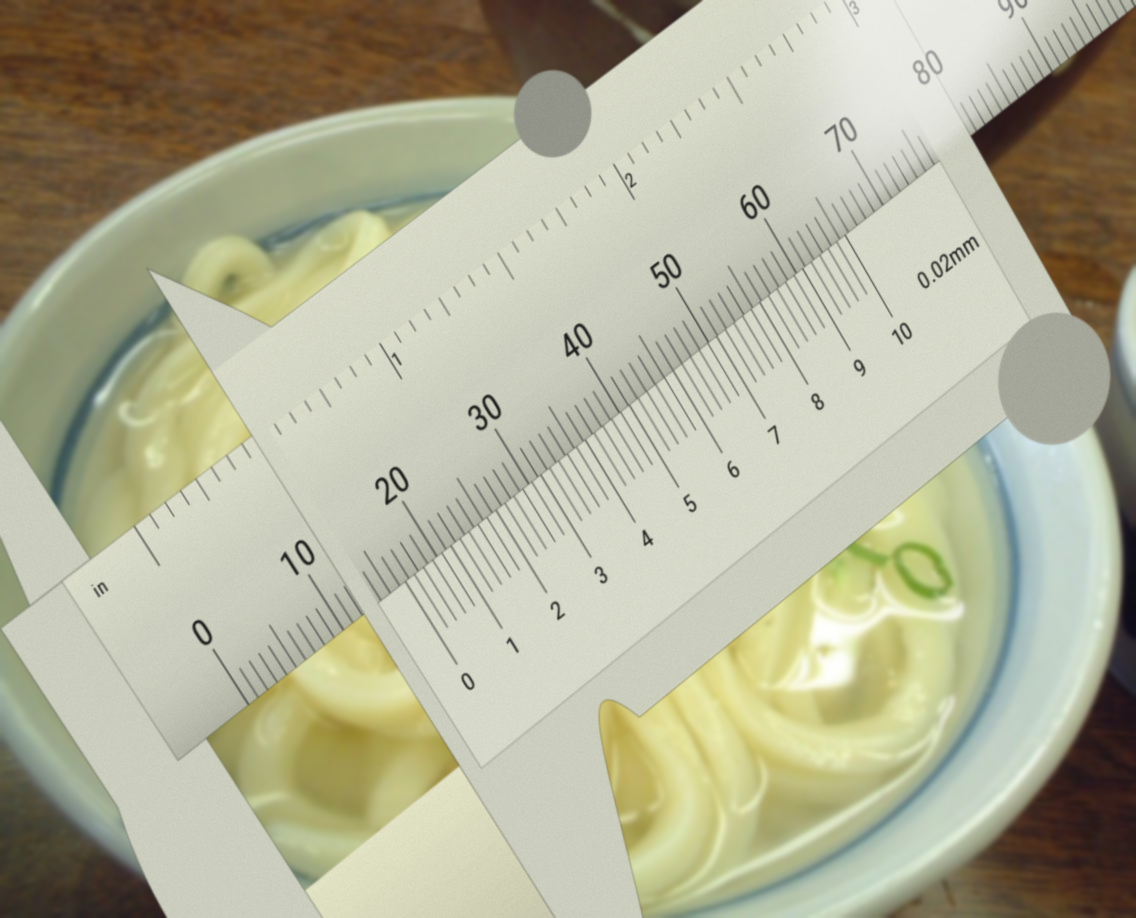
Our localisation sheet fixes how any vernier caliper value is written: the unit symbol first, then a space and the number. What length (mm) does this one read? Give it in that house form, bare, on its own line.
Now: mm 16.6
